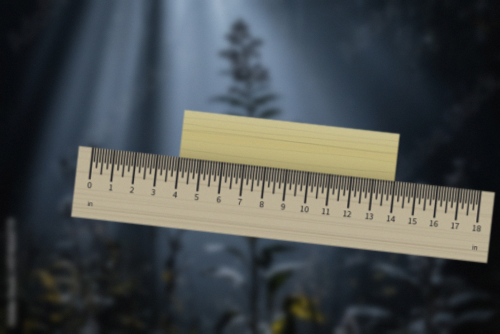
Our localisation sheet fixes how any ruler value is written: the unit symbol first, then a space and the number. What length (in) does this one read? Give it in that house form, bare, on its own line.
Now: in 10
